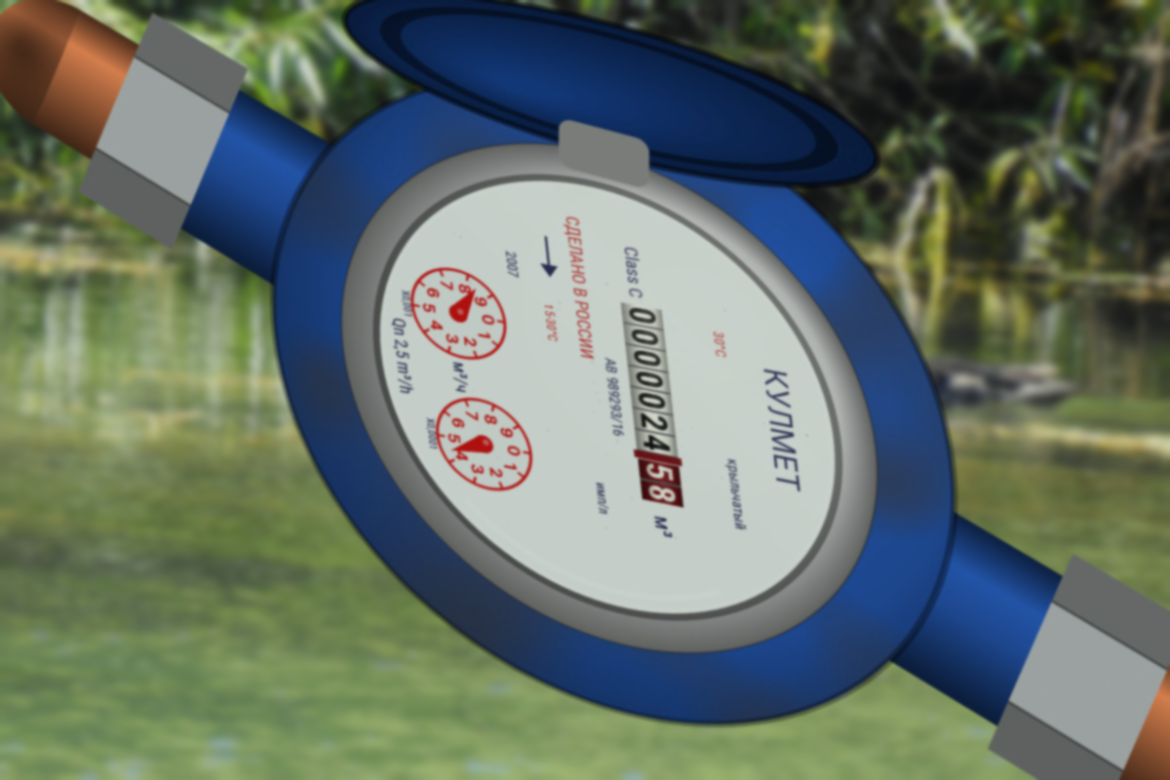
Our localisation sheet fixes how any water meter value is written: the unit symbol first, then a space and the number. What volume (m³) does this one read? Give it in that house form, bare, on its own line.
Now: m³ 24.5884
